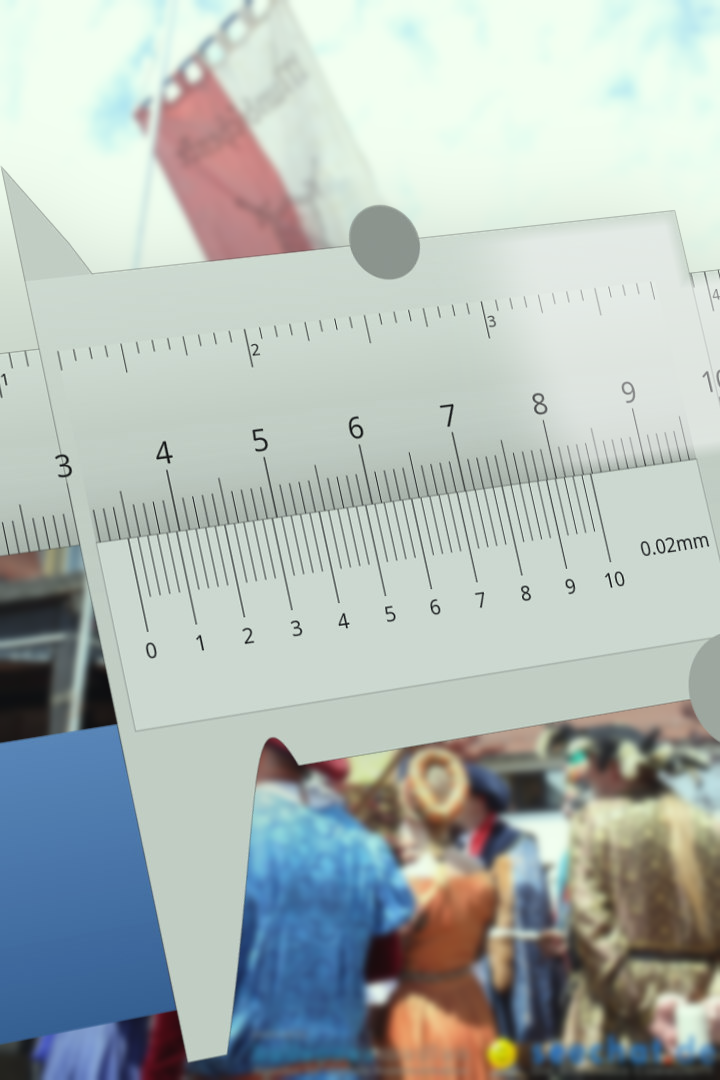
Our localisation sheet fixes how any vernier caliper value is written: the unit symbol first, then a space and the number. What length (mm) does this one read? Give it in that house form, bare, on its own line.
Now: mm 34.8
